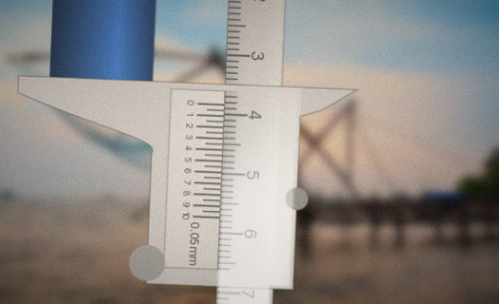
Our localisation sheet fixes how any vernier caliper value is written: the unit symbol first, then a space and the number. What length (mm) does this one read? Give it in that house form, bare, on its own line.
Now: mm 38.4
